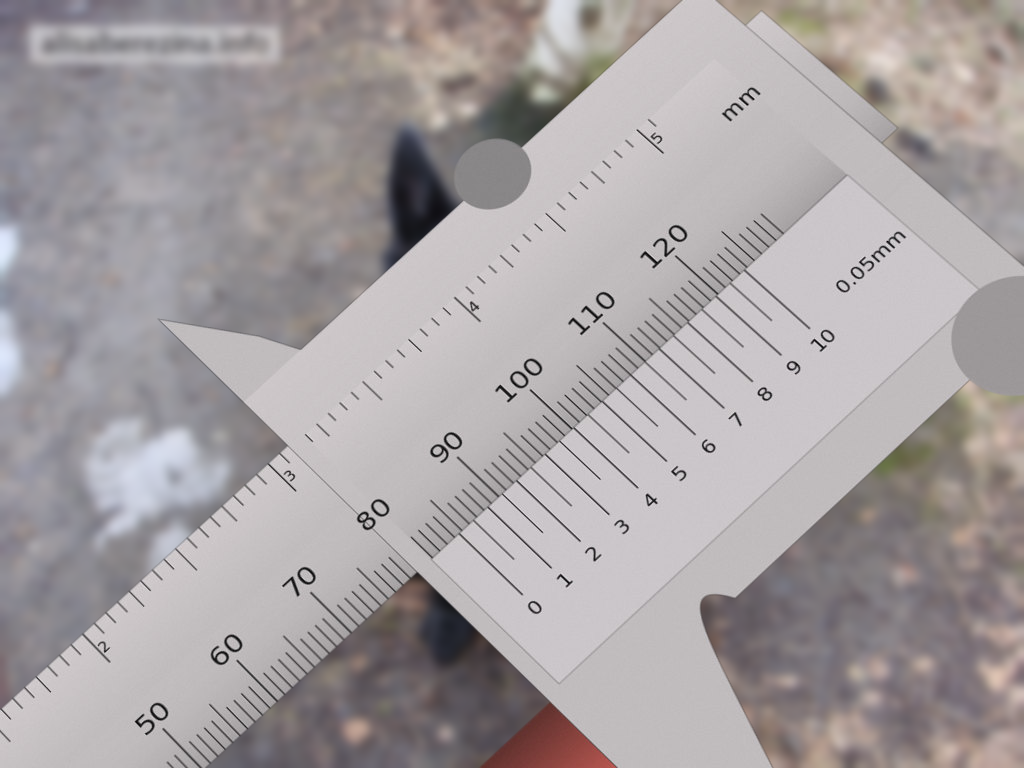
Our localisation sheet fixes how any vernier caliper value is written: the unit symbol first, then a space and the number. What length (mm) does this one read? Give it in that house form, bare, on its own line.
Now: mm 84.6
